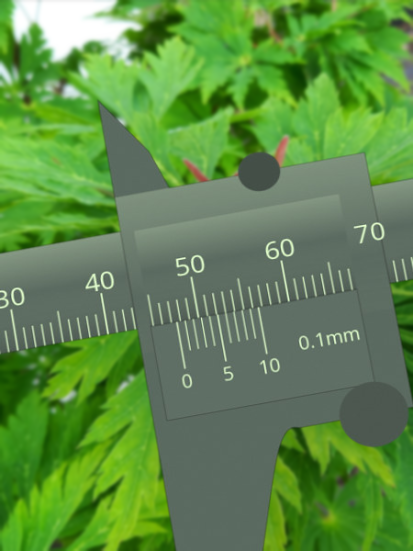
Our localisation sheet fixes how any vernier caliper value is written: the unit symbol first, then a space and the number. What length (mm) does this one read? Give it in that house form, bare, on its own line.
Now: mm 47.6
